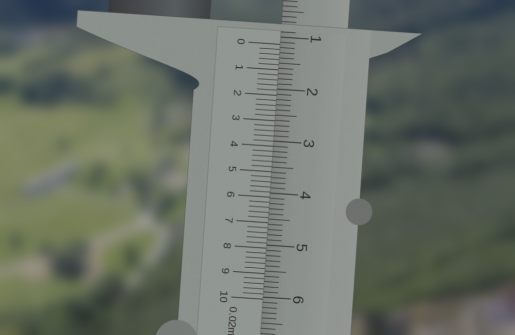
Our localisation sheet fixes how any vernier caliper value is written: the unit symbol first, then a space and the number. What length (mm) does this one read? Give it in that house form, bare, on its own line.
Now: mm 11.4
